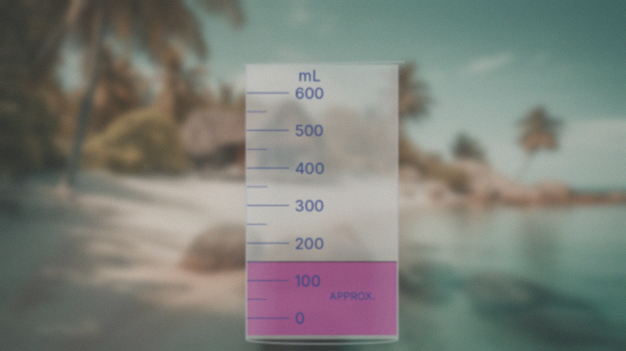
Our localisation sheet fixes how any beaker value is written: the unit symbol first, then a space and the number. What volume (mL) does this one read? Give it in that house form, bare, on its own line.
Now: mL 150
